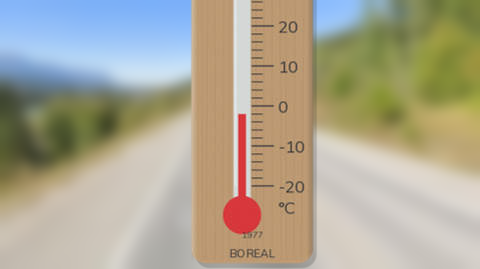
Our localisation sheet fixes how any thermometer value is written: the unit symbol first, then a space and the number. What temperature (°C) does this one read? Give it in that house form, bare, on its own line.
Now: °C -2
